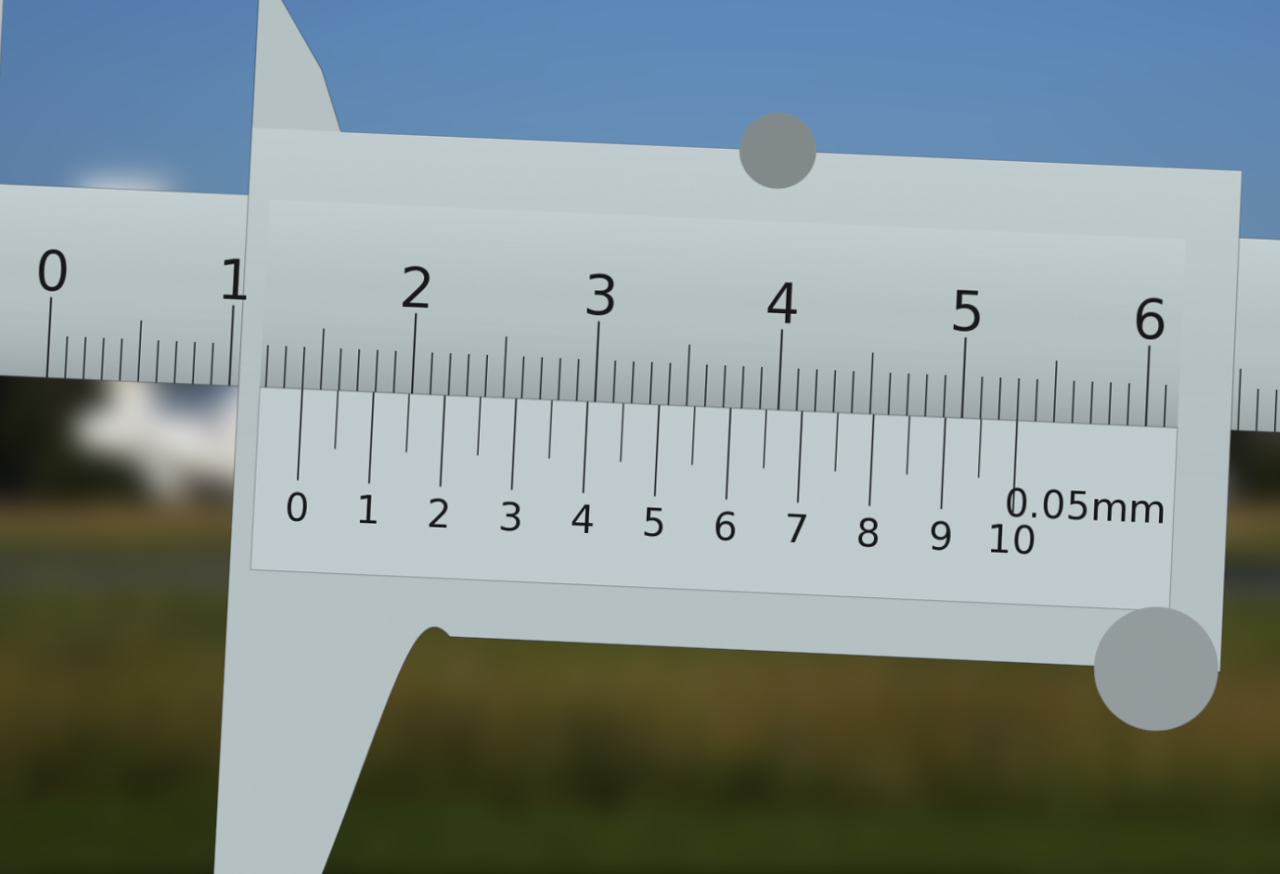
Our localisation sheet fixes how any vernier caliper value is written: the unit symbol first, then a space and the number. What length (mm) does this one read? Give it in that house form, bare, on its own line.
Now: mm 14.0
